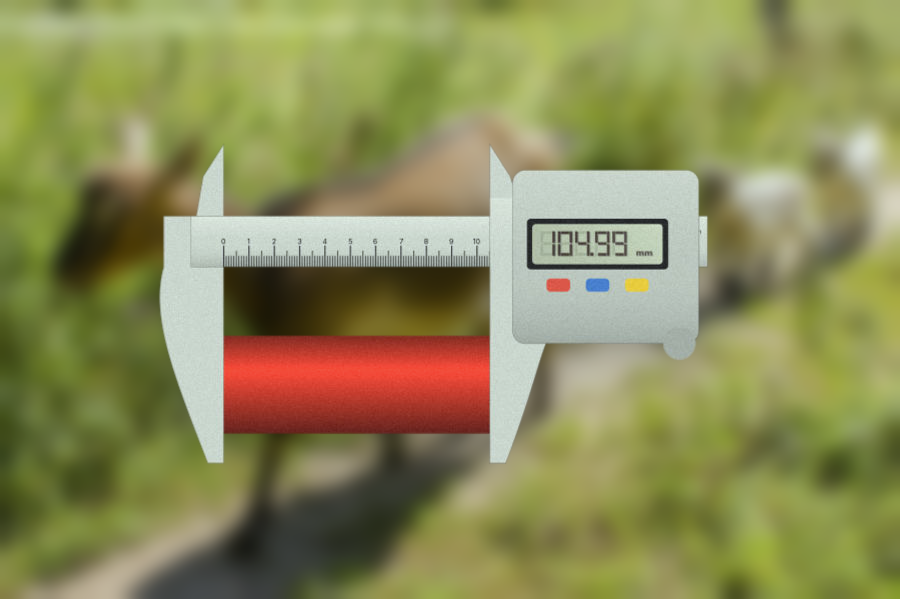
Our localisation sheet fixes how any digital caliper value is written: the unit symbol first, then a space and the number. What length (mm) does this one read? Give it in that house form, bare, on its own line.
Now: mm 104.99
